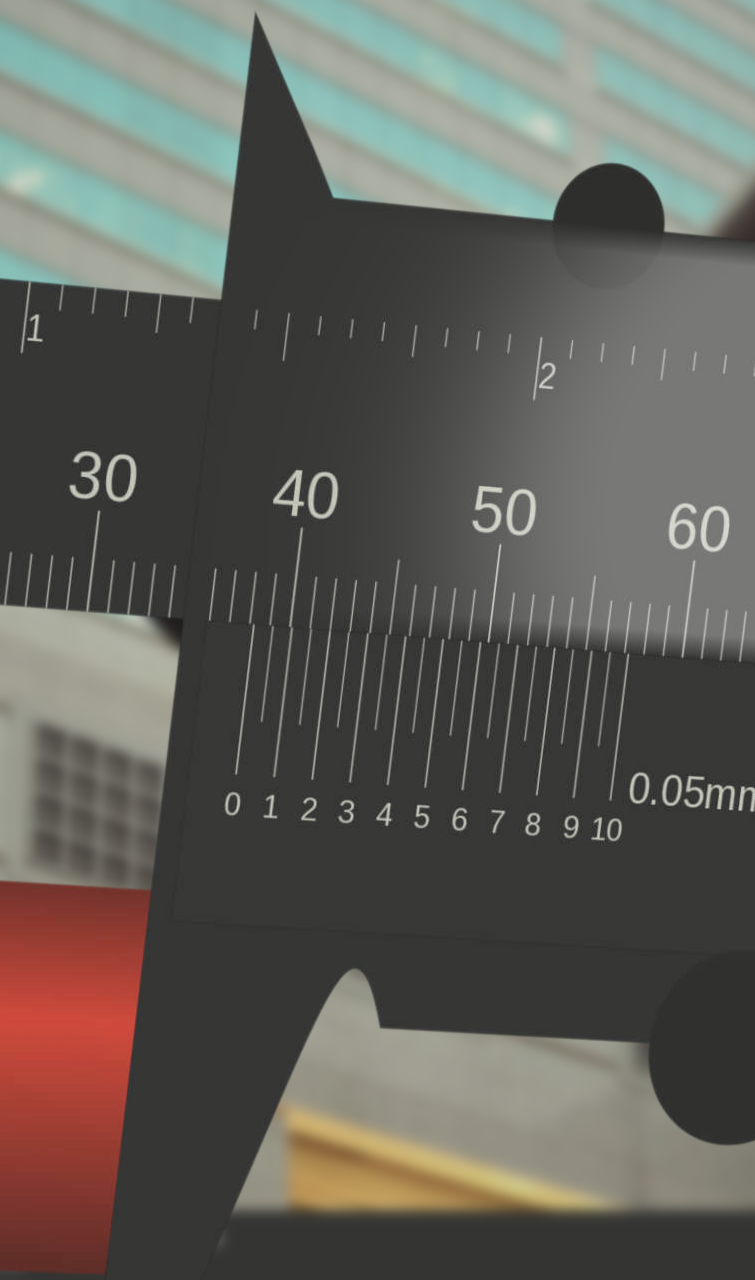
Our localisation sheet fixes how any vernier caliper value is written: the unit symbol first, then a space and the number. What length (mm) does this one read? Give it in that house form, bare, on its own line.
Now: mm 38.2
